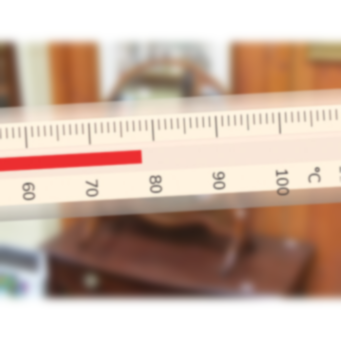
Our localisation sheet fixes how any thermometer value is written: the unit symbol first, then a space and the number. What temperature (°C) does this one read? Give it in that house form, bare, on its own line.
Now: °C 78
